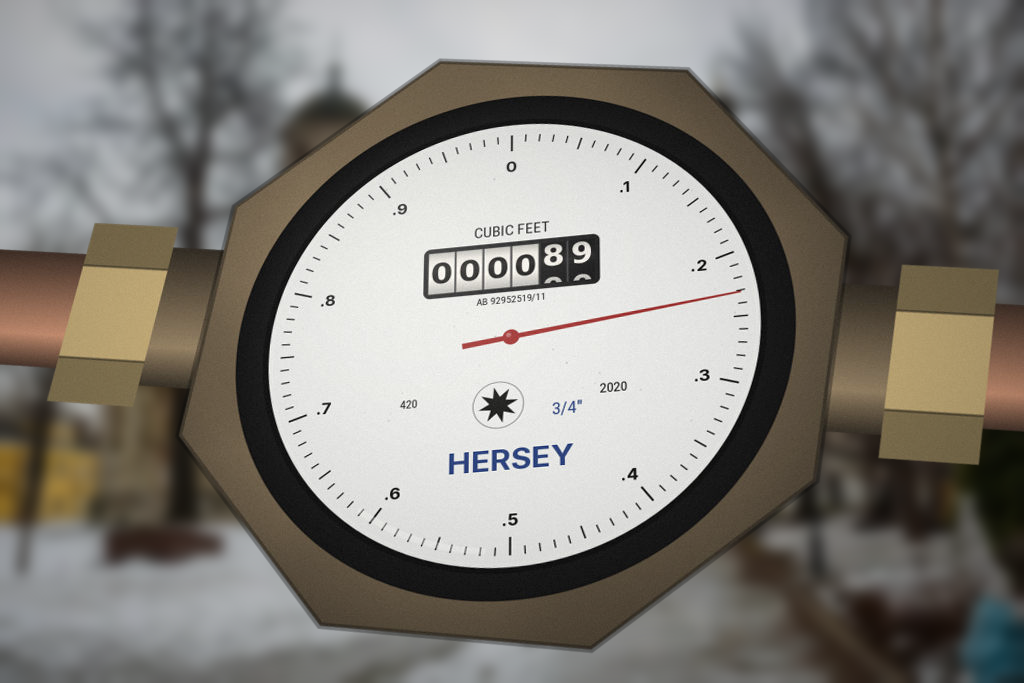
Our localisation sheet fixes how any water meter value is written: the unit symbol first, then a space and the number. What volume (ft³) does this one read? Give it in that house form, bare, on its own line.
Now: ft³ 89.23
